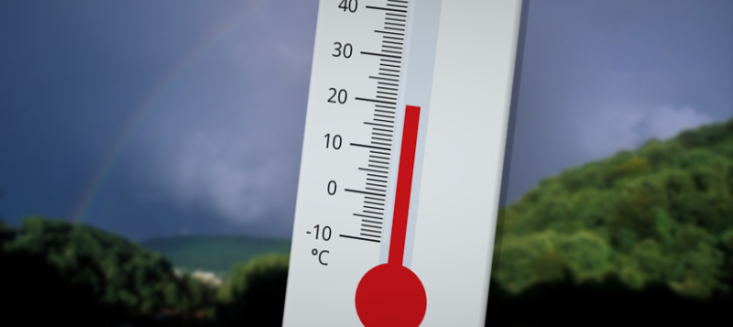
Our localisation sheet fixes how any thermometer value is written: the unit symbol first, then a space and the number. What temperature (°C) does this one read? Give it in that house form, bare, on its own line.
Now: °C 20
